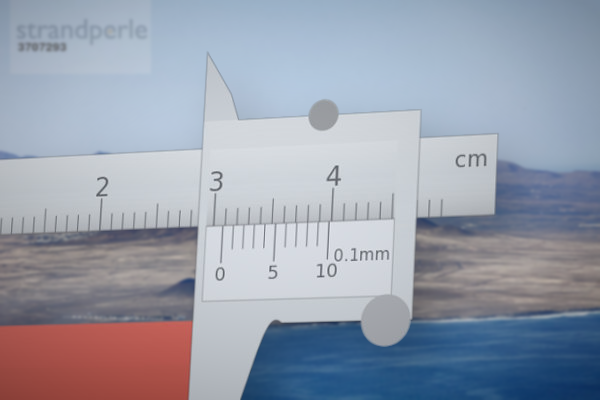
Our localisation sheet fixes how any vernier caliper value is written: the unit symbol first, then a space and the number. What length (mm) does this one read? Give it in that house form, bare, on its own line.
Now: mm 30.8
